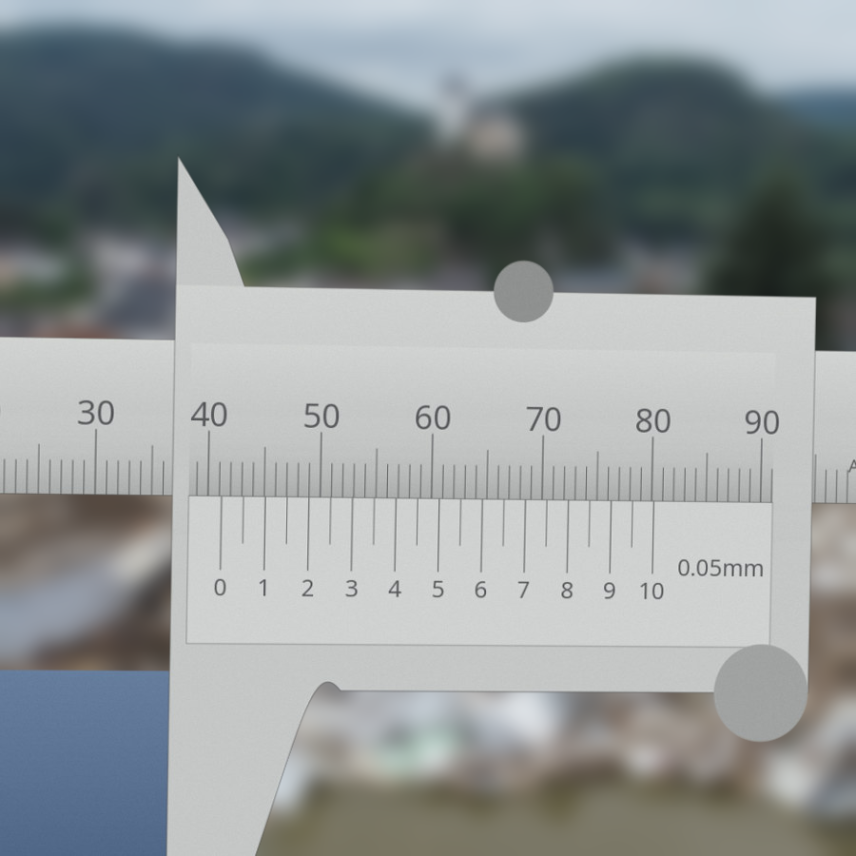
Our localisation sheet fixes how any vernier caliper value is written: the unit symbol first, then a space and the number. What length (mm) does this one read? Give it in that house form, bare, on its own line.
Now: mm 41.2
